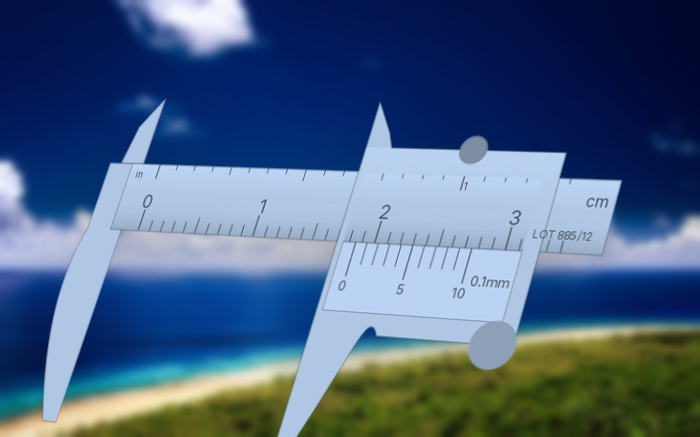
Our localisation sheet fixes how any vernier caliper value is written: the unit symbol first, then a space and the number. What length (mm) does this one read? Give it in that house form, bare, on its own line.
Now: mm 18.5
